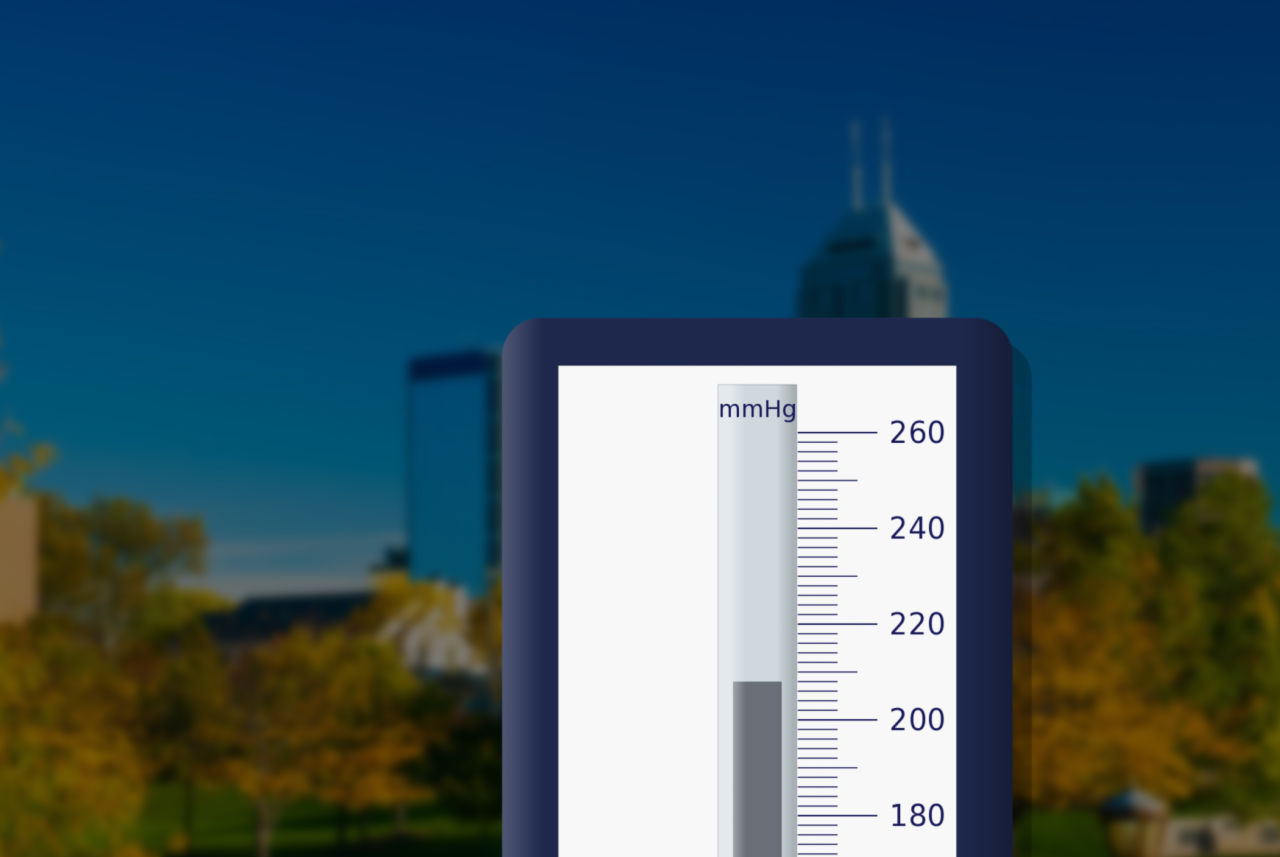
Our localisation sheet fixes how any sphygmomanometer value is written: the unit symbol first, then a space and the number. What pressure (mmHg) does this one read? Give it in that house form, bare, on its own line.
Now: mmHg 208
